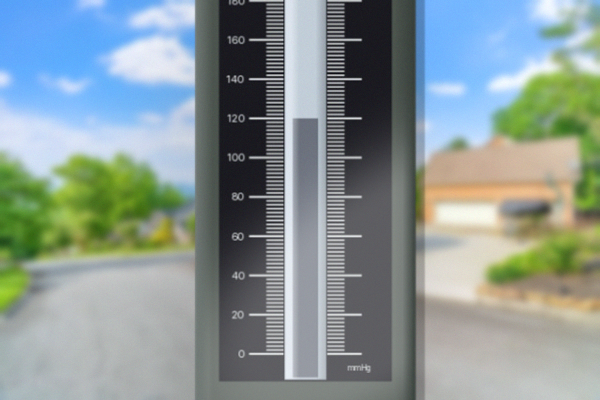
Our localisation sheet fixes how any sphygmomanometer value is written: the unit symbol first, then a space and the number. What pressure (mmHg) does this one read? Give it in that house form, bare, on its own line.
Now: mmHg 120
